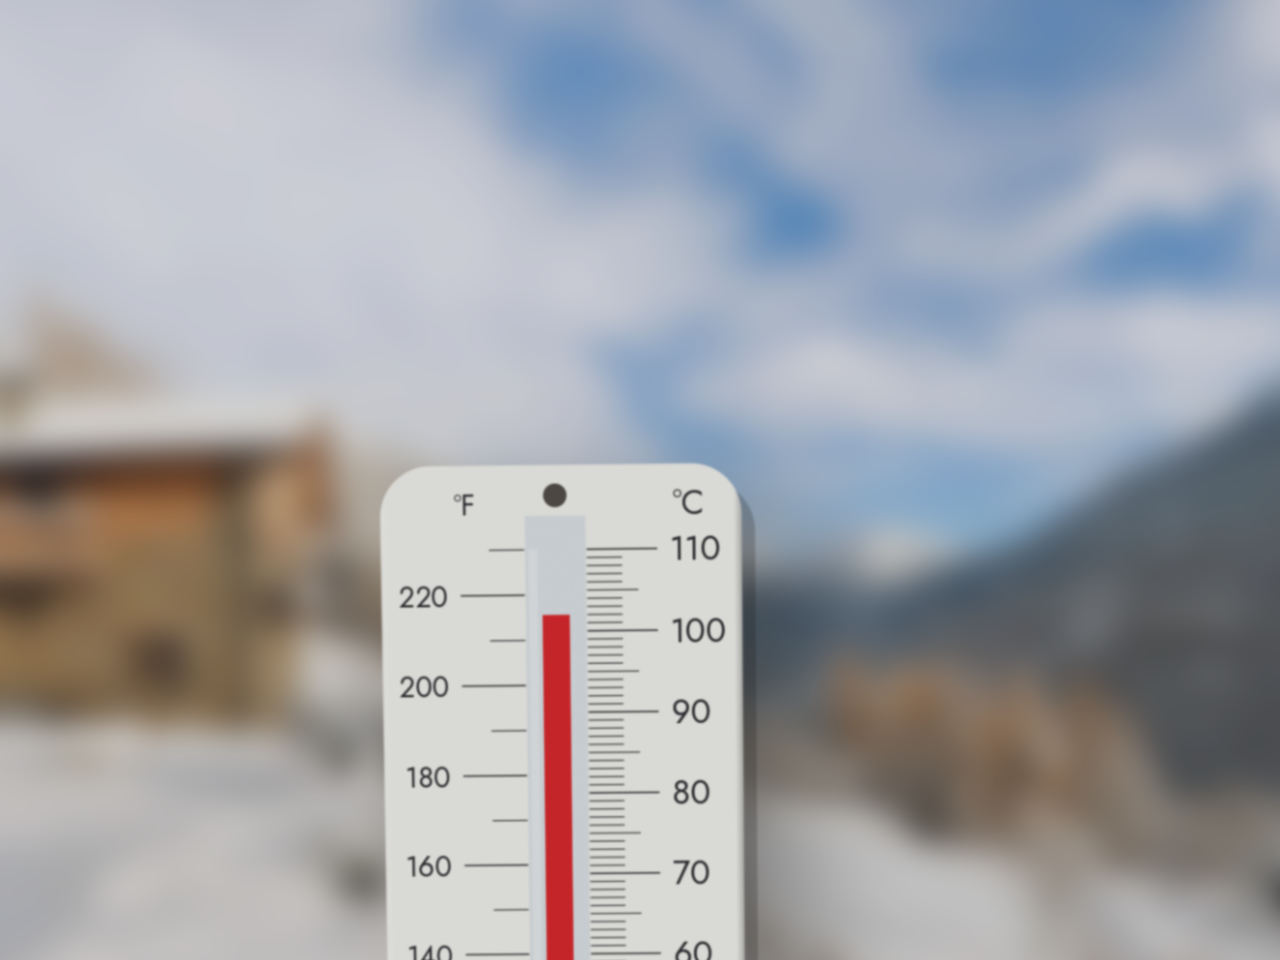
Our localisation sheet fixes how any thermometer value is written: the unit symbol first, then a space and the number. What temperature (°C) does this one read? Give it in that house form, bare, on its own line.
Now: °C 102
